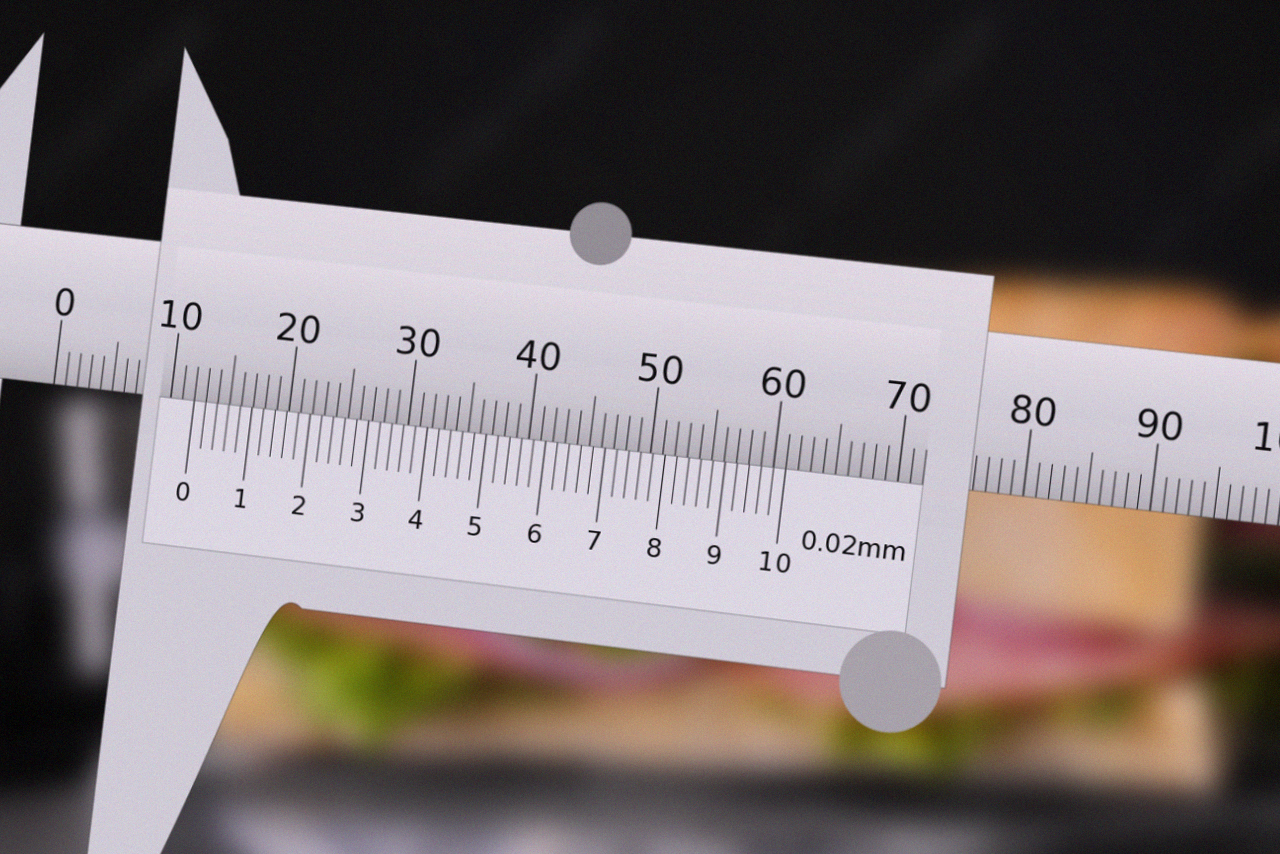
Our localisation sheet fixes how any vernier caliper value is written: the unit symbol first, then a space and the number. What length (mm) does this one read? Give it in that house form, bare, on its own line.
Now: mm 12.0
